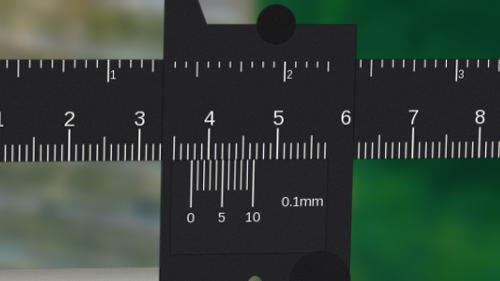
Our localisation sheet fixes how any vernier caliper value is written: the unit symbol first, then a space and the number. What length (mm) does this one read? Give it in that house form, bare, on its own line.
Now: mm 37.6
